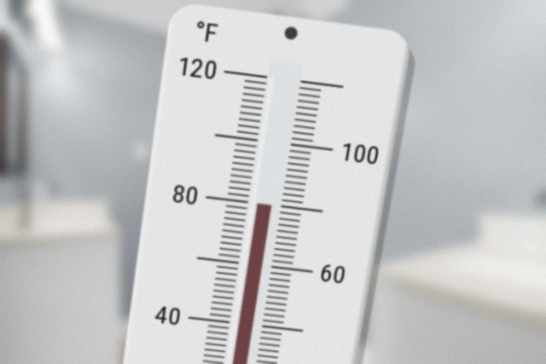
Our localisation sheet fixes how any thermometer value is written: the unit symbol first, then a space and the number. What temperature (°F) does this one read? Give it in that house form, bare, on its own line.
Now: °F 80
